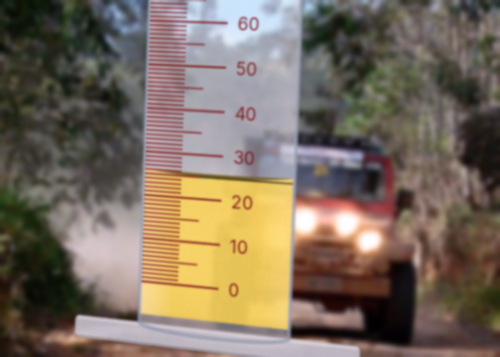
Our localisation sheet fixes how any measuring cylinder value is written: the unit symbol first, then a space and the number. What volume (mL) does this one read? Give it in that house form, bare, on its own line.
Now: mL 25
